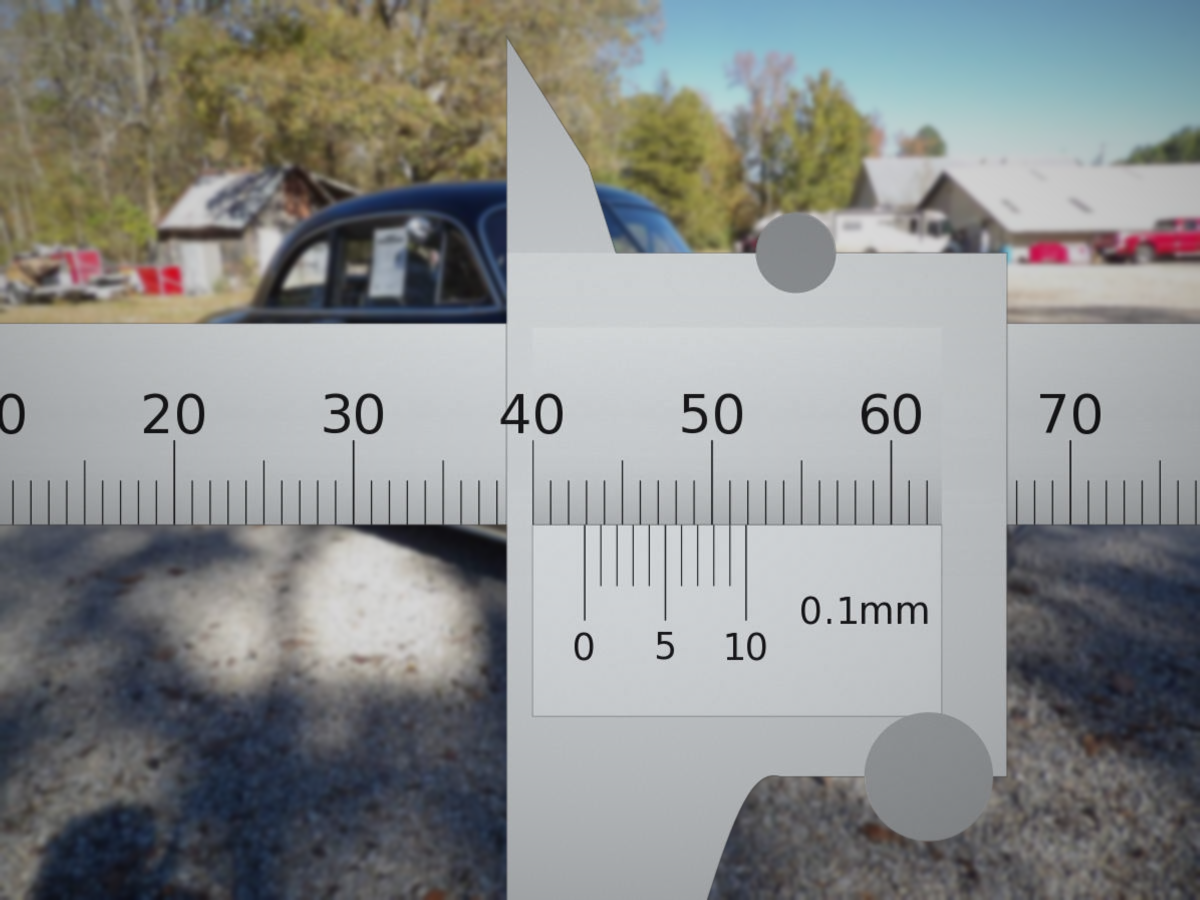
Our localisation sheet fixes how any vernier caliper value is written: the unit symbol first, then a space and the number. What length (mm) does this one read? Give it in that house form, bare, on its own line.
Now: mm 42.9
